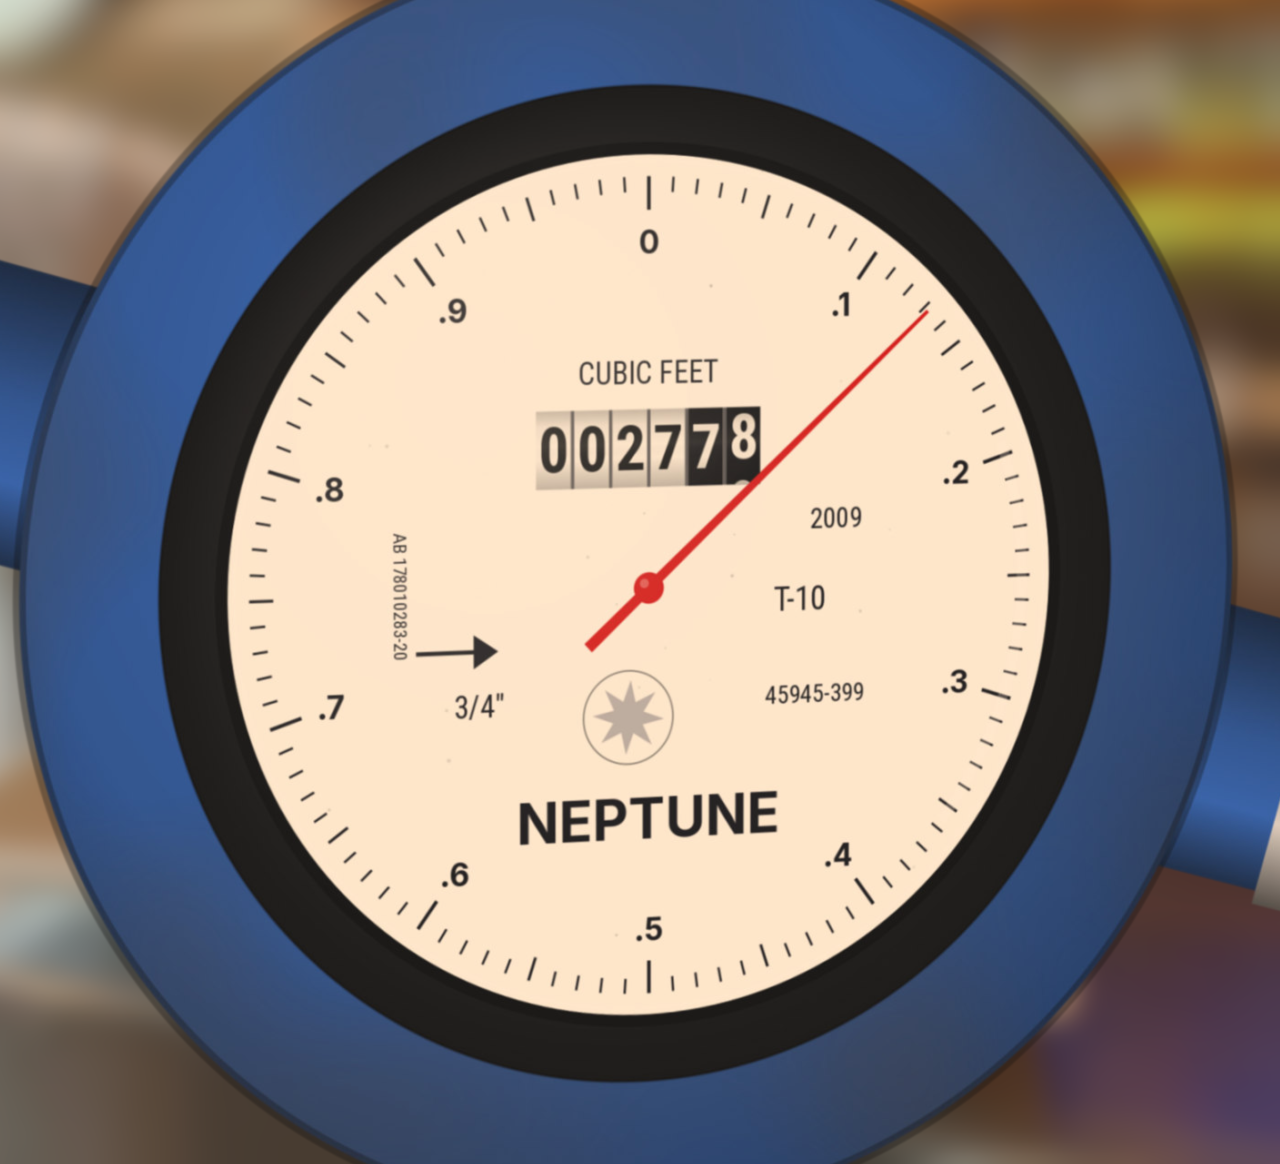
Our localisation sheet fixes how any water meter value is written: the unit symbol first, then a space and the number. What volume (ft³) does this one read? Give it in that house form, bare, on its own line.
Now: ft³ 2778.13
